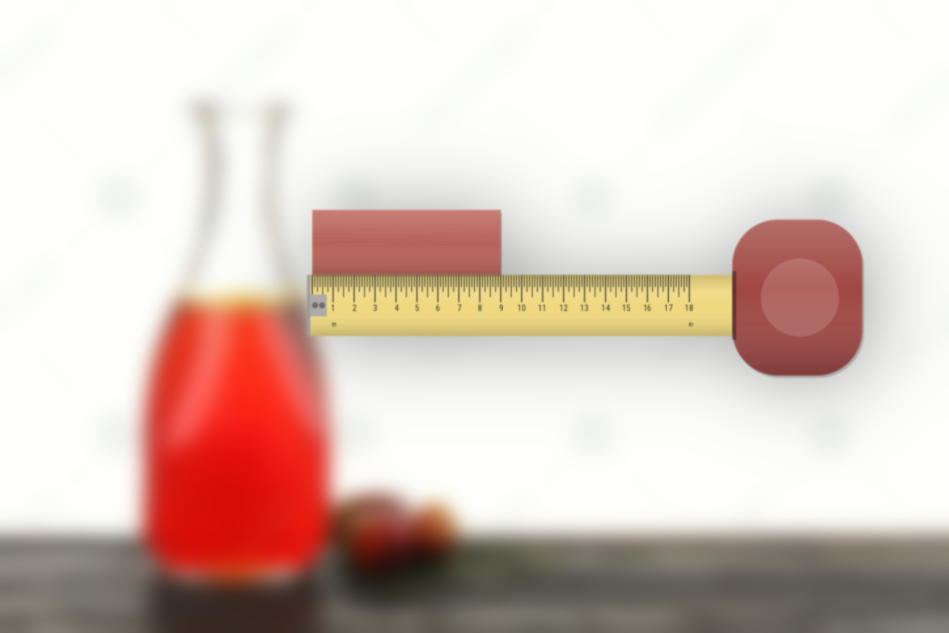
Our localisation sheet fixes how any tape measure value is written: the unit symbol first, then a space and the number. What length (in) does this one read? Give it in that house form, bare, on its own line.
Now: in 9
